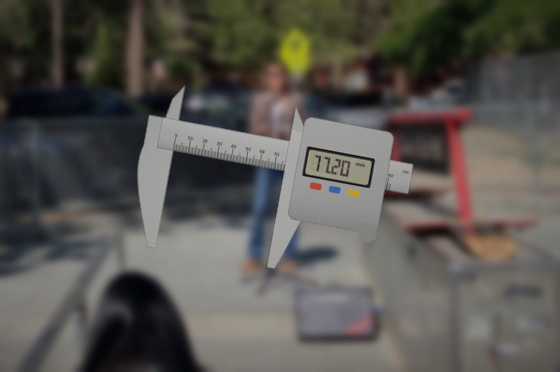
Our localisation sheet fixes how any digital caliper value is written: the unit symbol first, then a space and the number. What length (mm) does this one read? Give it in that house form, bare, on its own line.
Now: mm 77.20
